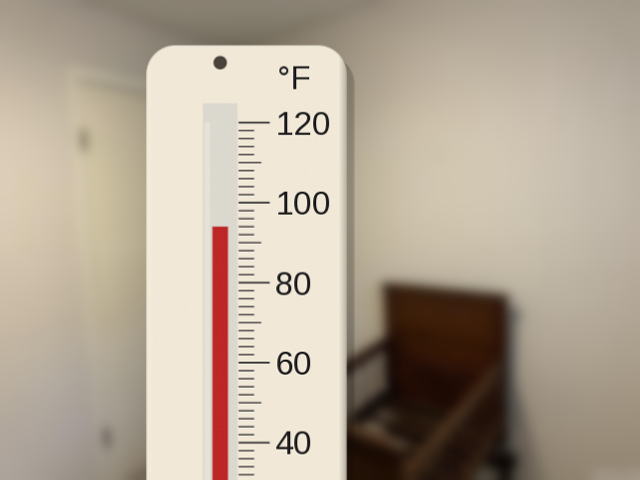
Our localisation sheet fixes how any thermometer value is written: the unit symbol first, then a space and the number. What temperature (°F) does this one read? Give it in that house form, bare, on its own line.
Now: °F 94
